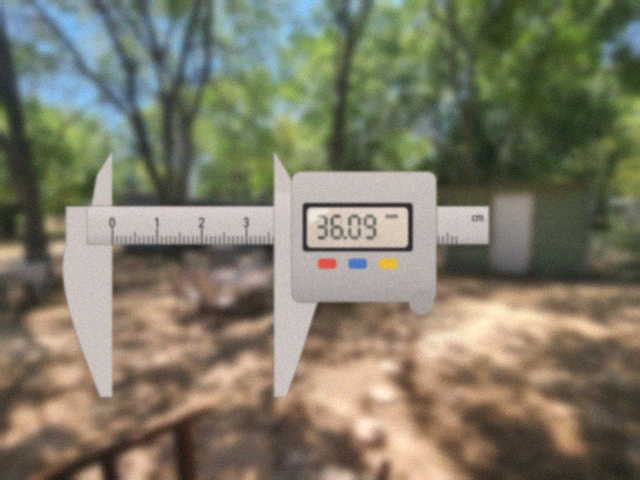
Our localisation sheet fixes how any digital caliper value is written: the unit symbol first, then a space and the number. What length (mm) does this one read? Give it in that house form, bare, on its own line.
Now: mm 36.09
